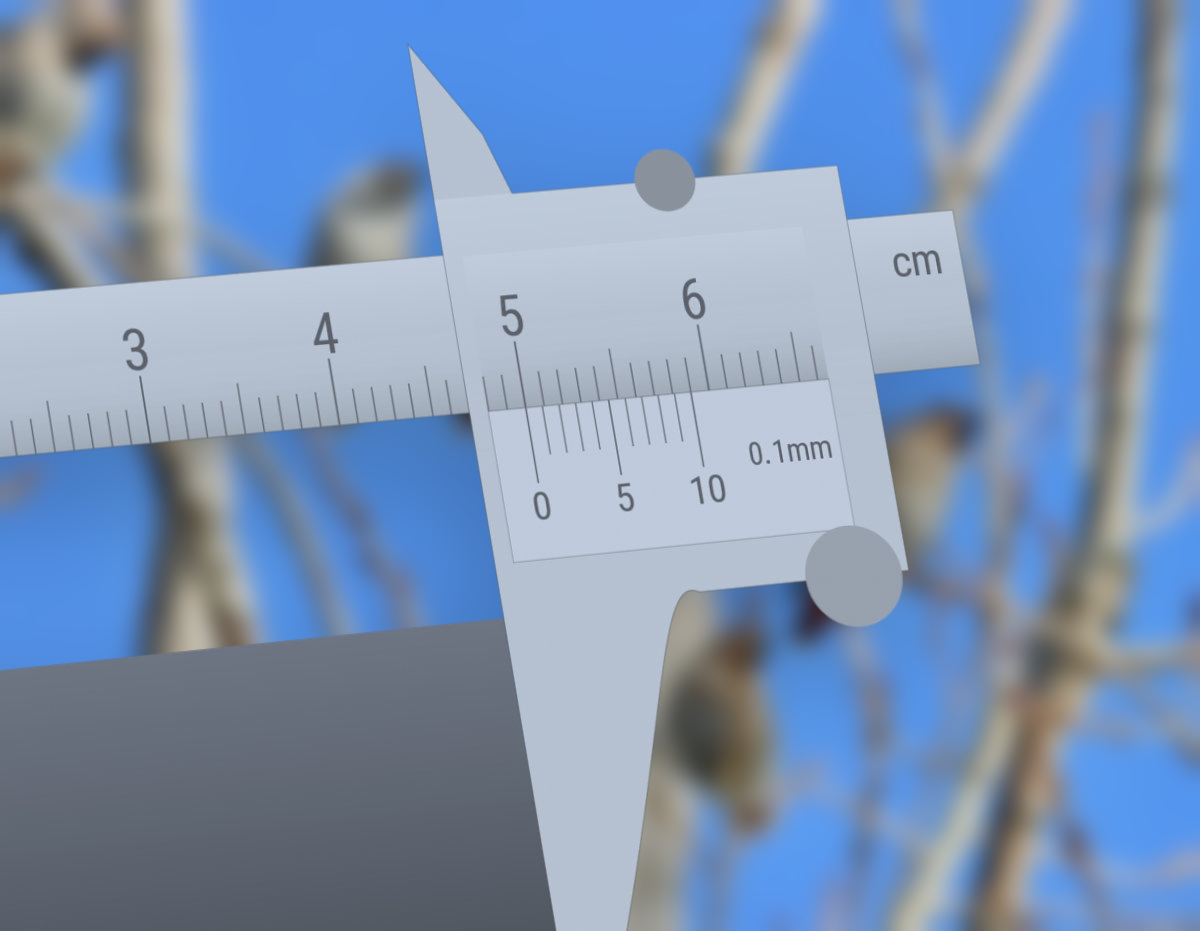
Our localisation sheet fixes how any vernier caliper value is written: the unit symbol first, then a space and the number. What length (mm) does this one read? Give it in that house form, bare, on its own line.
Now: mm 50.0
